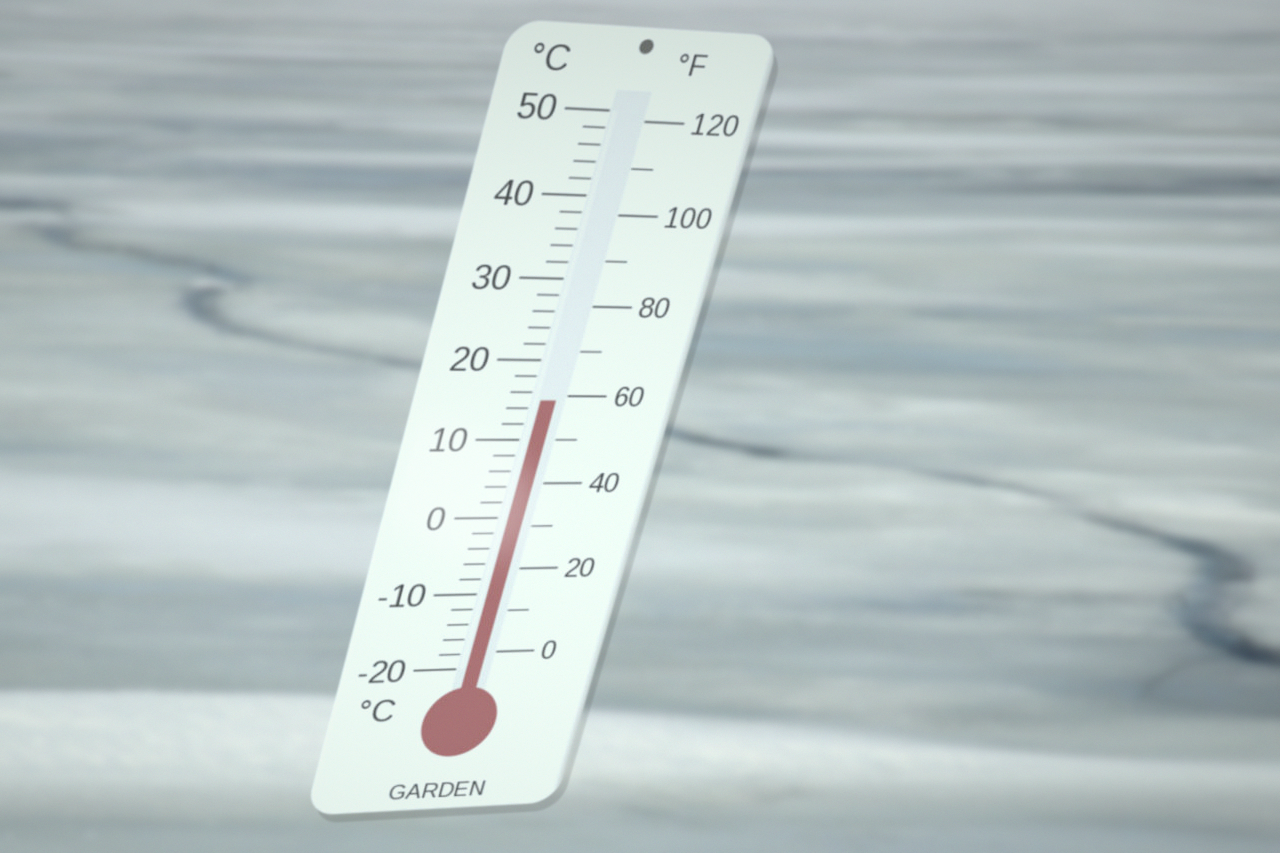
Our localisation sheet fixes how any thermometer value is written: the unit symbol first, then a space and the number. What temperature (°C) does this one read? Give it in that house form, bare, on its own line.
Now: °C 15
